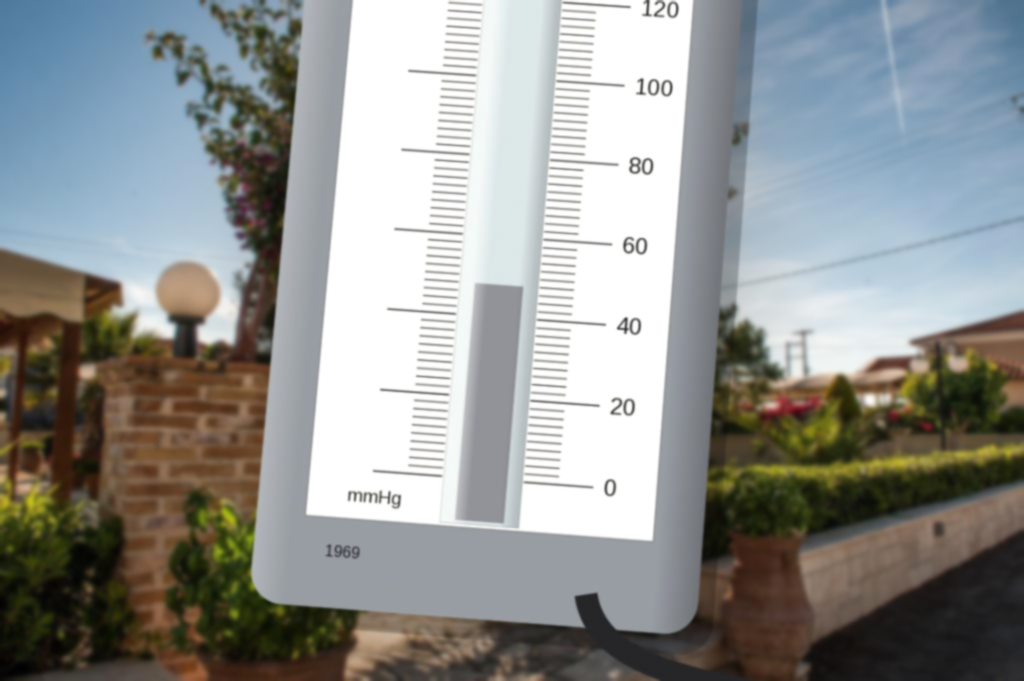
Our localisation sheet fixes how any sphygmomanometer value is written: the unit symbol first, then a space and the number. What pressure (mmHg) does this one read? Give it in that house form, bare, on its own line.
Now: mmHg 48
